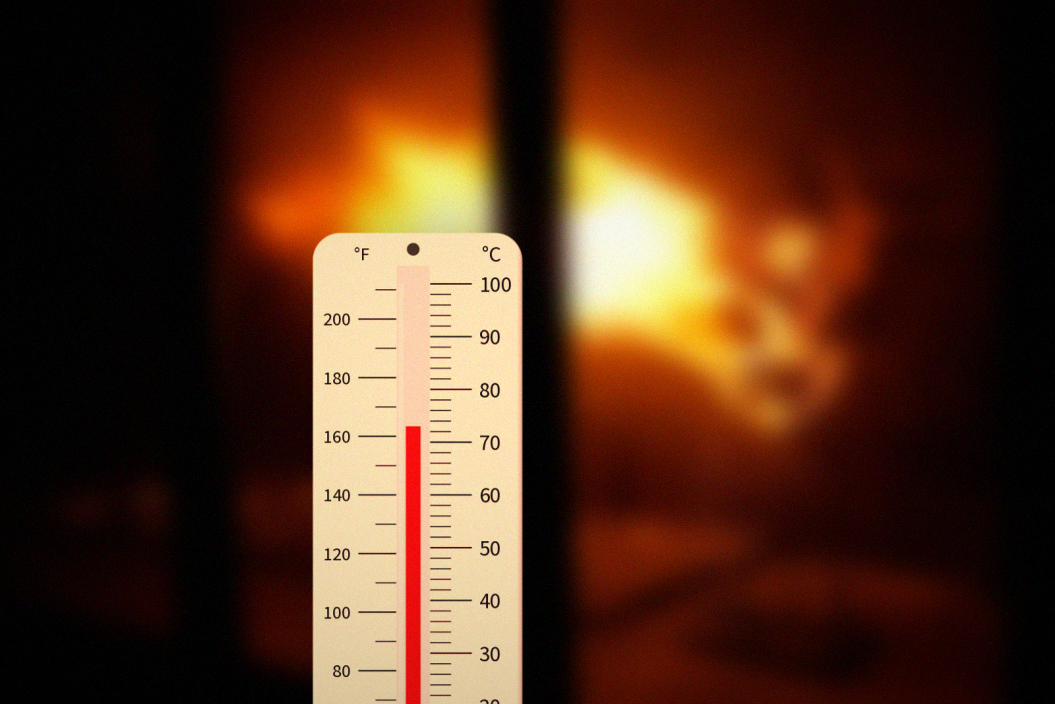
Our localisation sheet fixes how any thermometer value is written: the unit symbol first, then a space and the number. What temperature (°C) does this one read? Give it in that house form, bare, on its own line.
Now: °C 73
